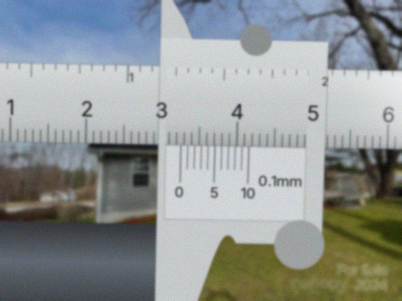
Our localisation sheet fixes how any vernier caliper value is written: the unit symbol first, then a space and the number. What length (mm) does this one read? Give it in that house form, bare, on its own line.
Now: mm 32.6
